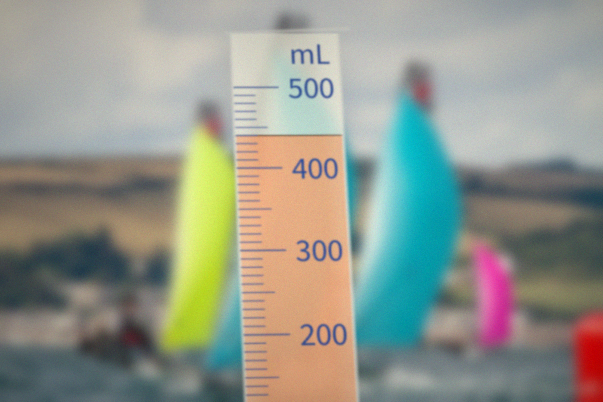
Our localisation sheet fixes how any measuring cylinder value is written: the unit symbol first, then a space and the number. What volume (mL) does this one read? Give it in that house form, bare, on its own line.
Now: mL 440
